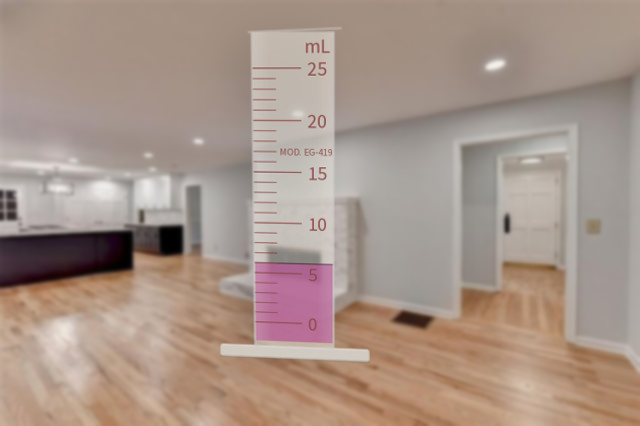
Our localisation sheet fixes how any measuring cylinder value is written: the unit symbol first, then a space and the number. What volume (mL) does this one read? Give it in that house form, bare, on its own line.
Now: mL 6
